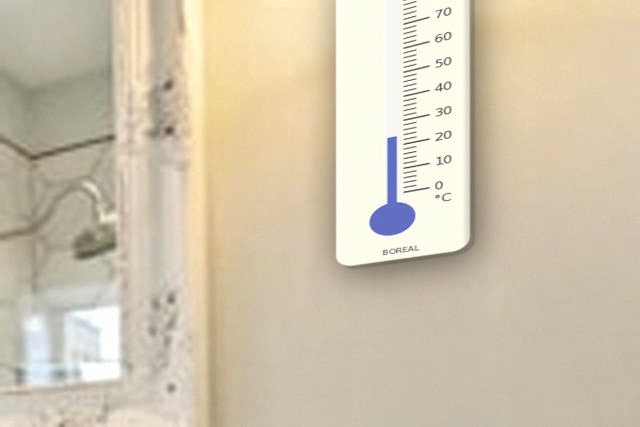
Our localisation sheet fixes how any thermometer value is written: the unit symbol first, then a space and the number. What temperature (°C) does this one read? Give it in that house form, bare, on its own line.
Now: °C 24
